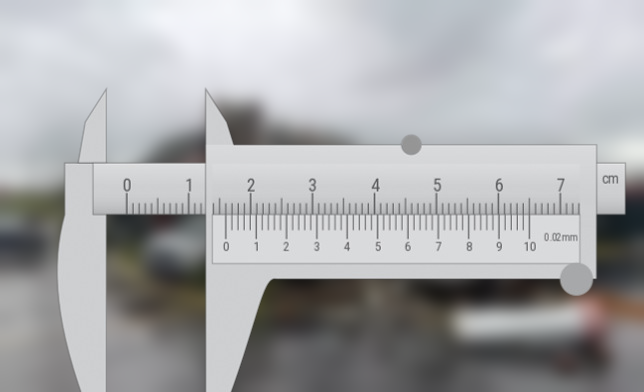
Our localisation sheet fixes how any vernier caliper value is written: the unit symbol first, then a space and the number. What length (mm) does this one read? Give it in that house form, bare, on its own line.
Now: mm 16.0
